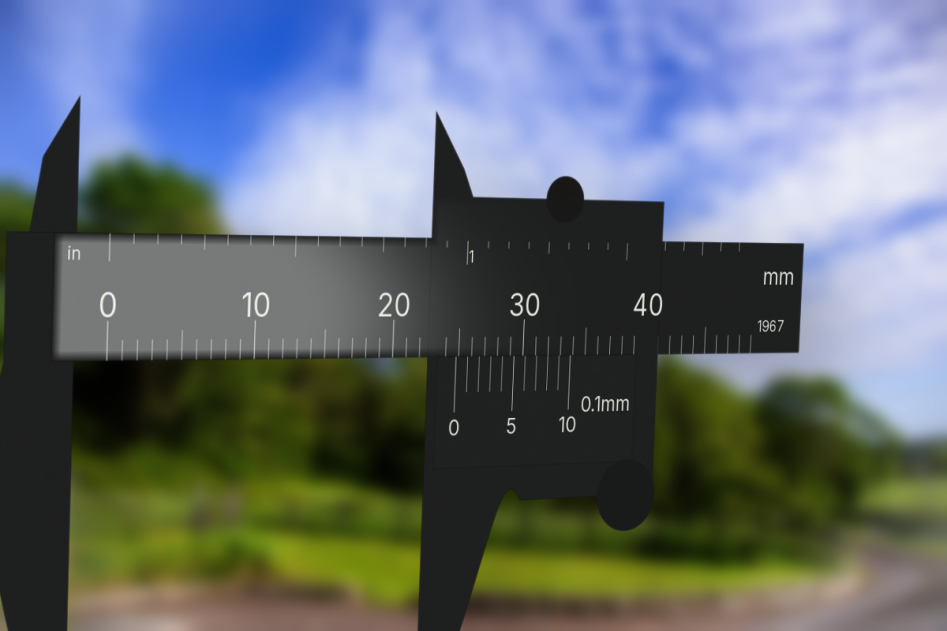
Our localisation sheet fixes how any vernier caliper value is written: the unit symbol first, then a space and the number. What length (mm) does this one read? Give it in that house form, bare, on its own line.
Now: mm 24.8
